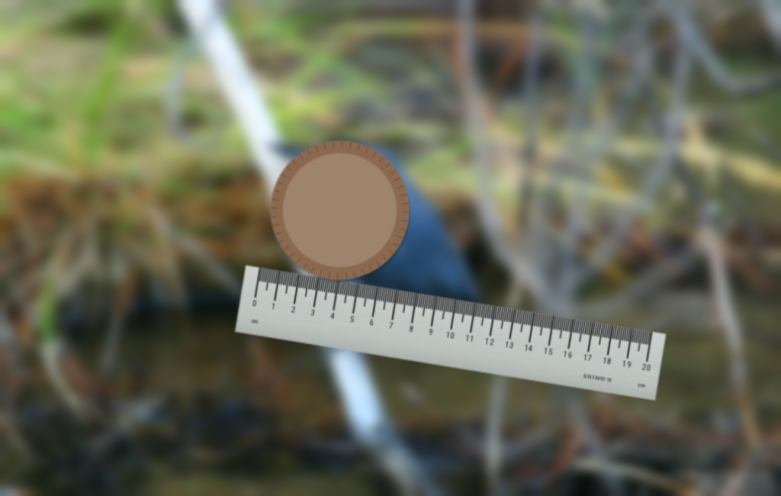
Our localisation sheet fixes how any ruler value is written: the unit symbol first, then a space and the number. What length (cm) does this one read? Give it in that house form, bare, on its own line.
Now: cm 7
